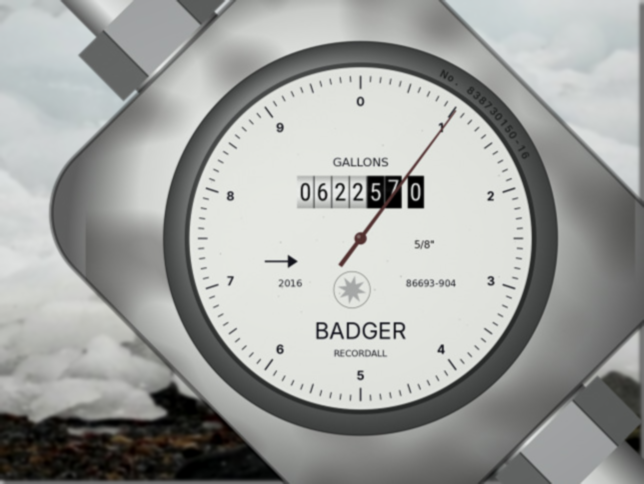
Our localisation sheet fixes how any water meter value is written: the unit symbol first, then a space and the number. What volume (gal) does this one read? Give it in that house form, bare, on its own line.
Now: gal 622571.0
